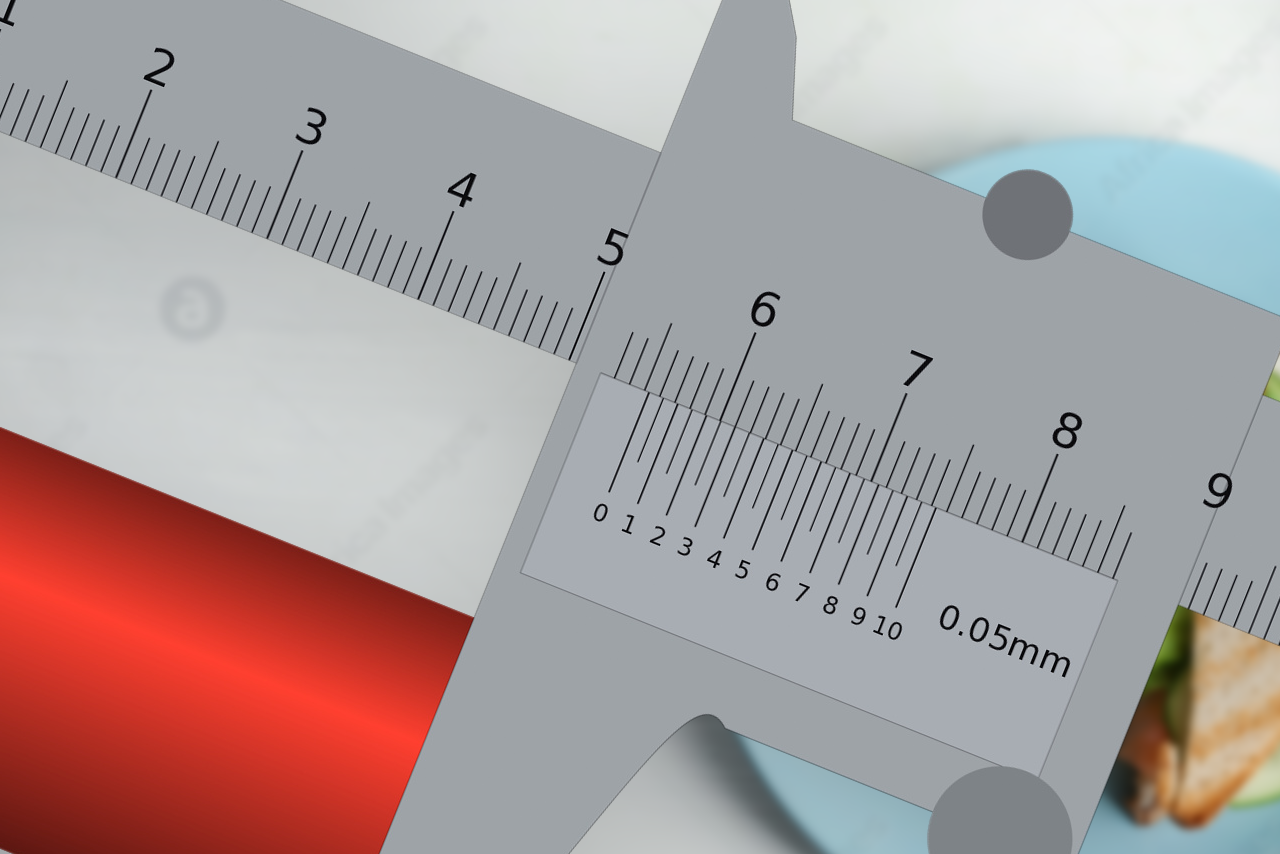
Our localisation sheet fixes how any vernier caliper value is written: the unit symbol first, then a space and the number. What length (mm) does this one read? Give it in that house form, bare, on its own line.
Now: mm 55.3
